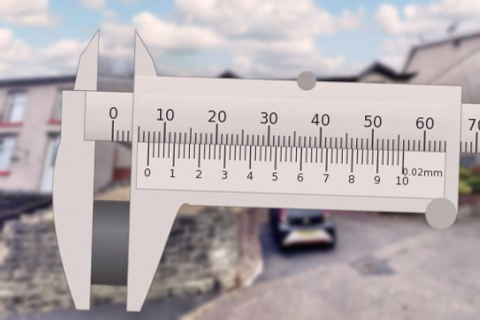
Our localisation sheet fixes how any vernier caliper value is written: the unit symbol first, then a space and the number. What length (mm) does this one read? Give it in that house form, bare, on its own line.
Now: mm 7.0
